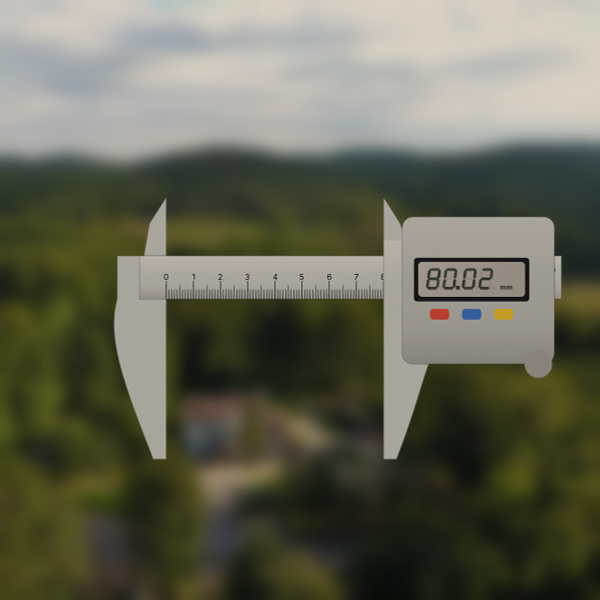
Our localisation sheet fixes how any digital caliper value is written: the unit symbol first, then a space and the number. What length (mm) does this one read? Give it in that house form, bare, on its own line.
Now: mm 80.02
